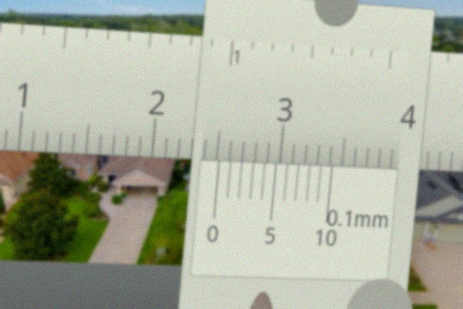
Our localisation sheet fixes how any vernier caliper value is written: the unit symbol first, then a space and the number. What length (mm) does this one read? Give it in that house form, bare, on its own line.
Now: mm 25.2
